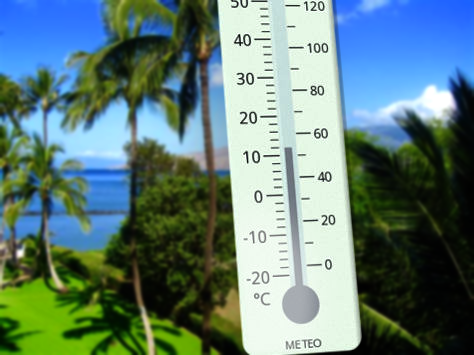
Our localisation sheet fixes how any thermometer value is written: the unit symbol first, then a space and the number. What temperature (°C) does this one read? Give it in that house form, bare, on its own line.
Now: °C 12
